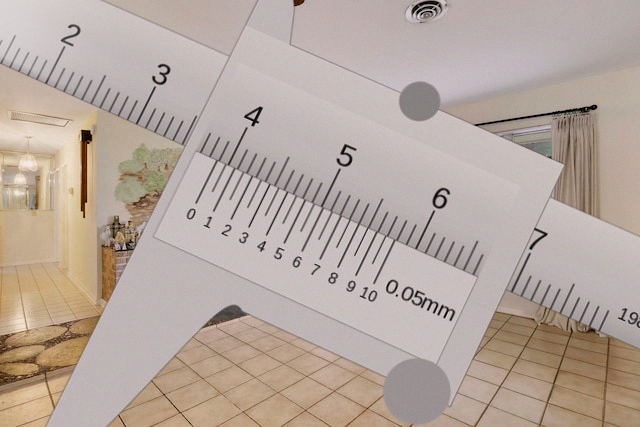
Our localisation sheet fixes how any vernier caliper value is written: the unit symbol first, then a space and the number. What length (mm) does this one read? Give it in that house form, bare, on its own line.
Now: mm 38.8
